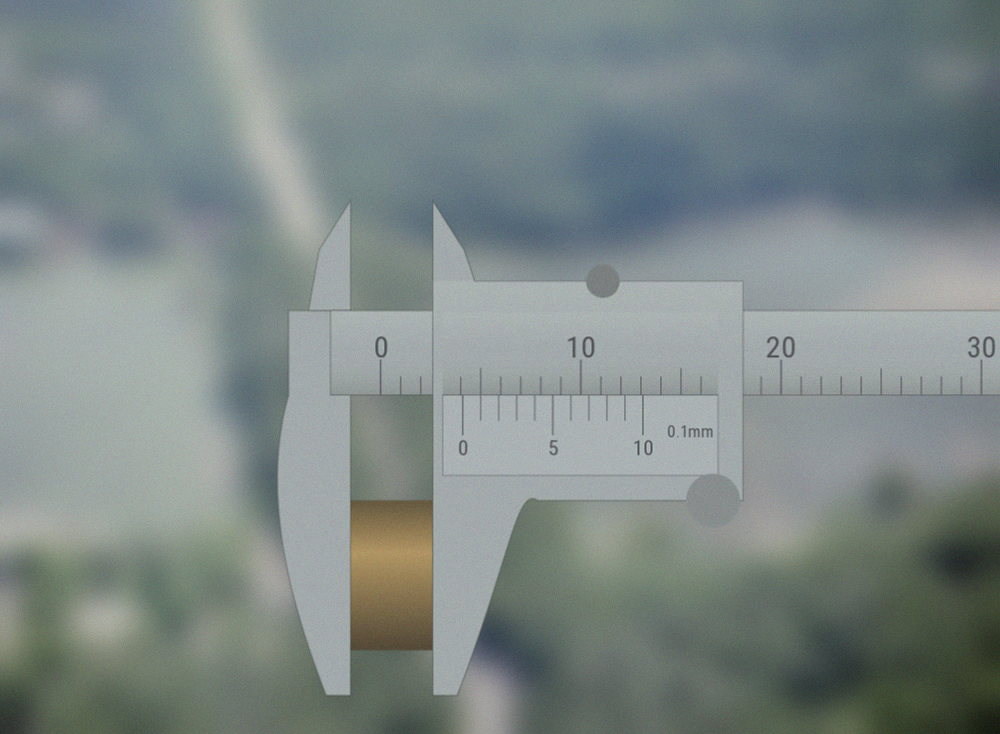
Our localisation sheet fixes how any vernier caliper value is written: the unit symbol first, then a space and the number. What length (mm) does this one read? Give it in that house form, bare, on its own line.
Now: mm 4.1
